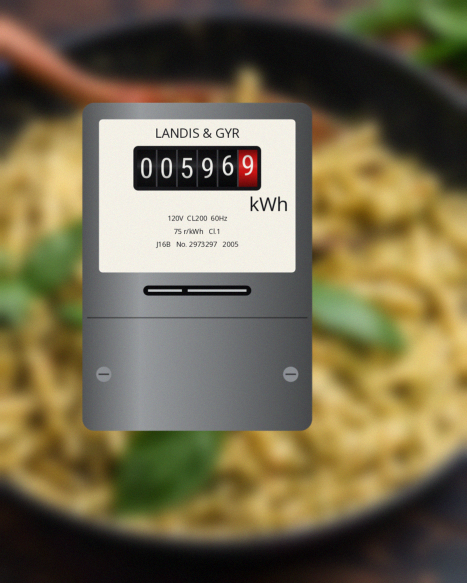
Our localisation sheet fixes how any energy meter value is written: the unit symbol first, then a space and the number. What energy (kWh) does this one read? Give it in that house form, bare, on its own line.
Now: kWh 596.9
